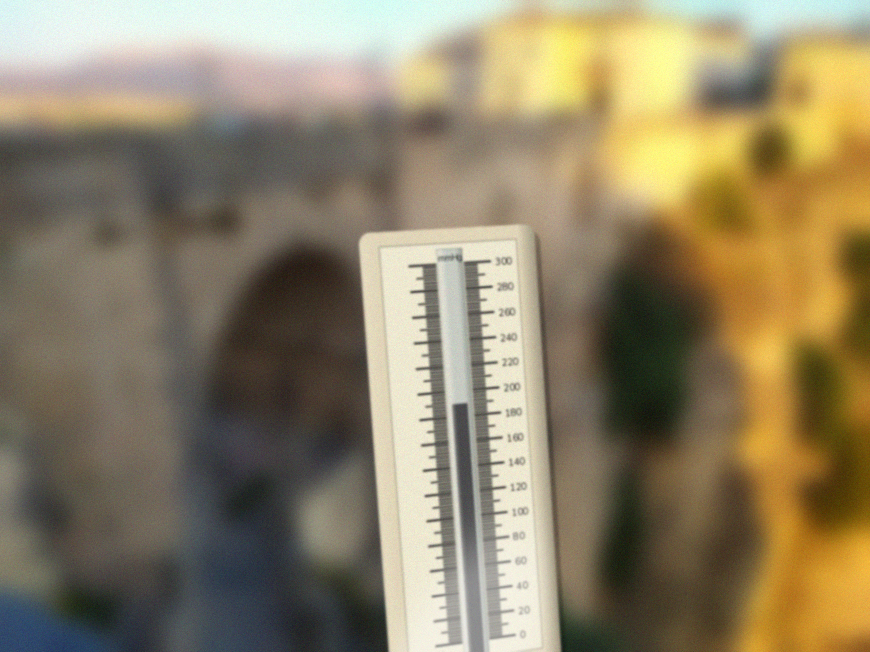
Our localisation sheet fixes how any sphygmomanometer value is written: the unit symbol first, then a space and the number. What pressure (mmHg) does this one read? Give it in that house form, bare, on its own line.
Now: mmHg 190
